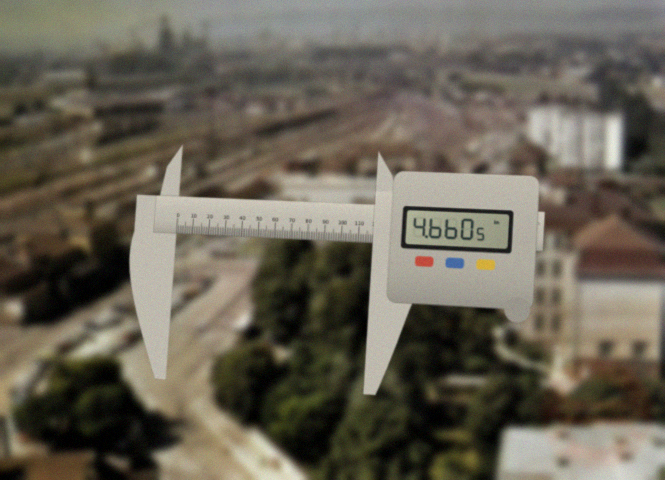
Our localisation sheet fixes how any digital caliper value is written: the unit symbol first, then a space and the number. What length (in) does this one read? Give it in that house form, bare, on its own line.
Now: in 4.6605
